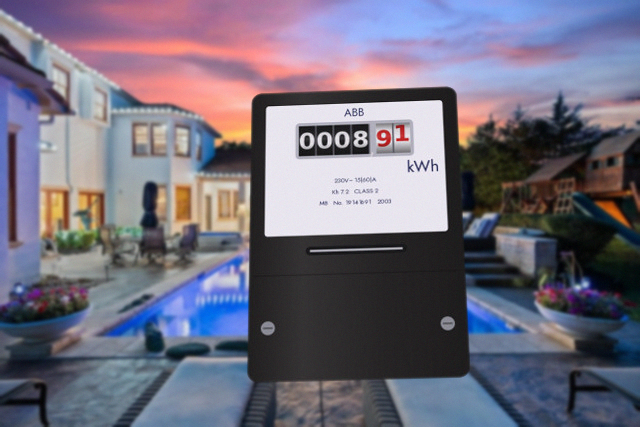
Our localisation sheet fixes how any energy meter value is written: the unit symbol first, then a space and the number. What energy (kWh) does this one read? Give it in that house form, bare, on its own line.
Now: kWh 8.91
